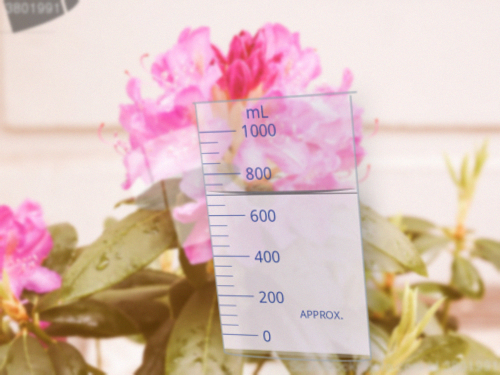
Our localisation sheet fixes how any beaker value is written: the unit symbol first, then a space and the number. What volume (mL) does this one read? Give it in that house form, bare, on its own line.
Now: mL 700
